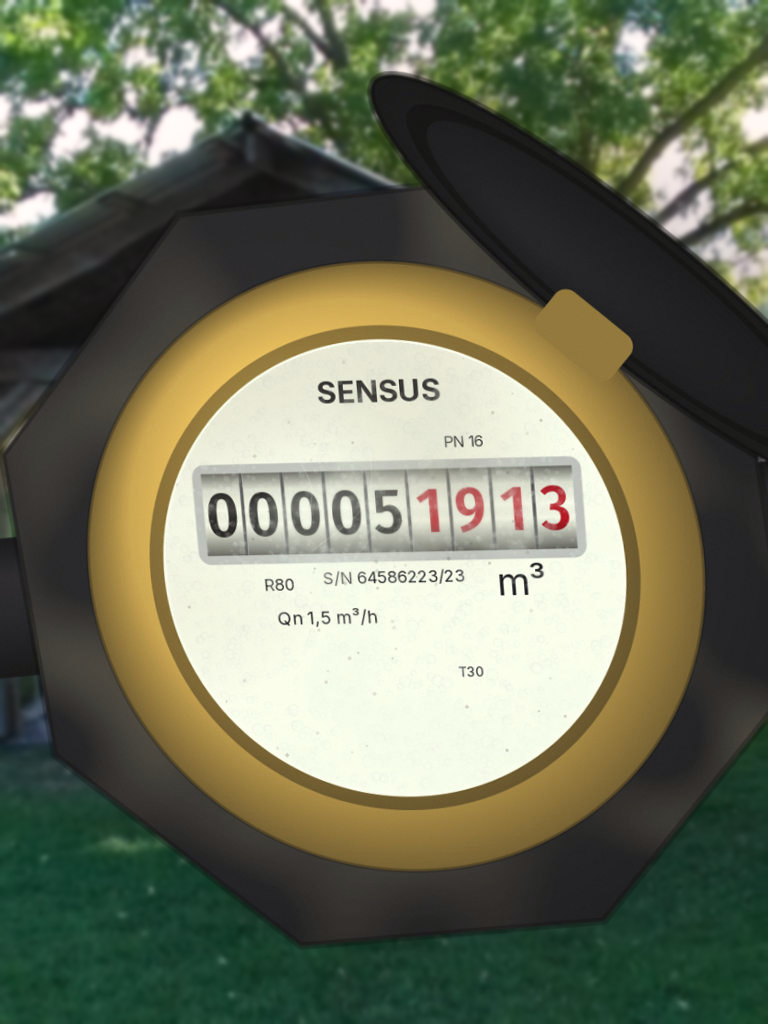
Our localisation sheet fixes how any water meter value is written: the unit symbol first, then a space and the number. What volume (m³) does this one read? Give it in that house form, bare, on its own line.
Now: m³ 5.1913
